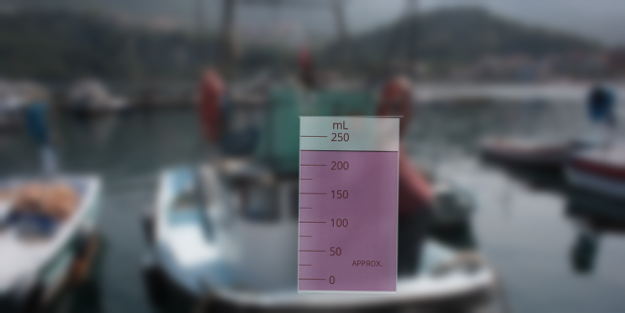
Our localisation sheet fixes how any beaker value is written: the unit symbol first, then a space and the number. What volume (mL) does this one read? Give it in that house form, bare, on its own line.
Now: mL 225
